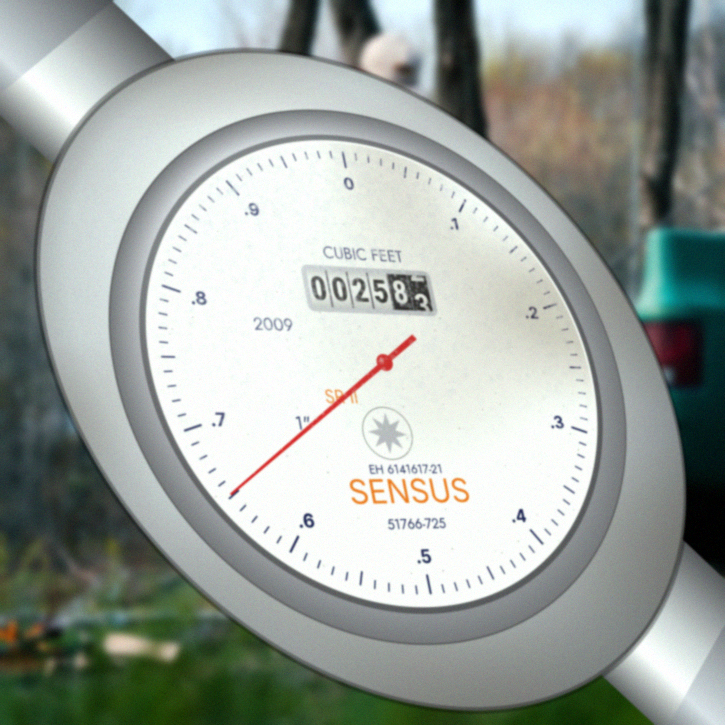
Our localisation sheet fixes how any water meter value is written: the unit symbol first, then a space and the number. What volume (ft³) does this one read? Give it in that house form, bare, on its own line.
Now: ft³ 2582.65
